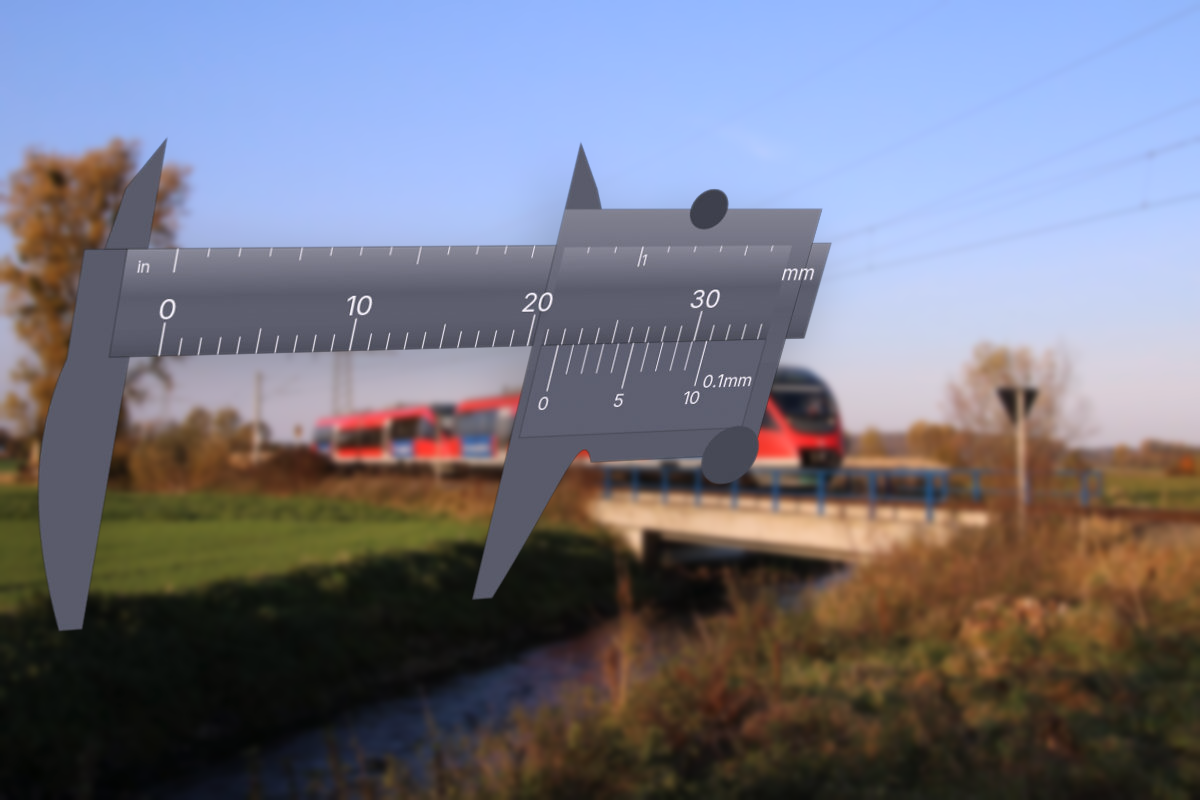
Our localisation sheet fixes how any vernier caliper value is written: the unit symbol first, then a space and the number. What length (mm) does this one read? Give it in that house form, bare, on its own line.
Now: mm 21.8
